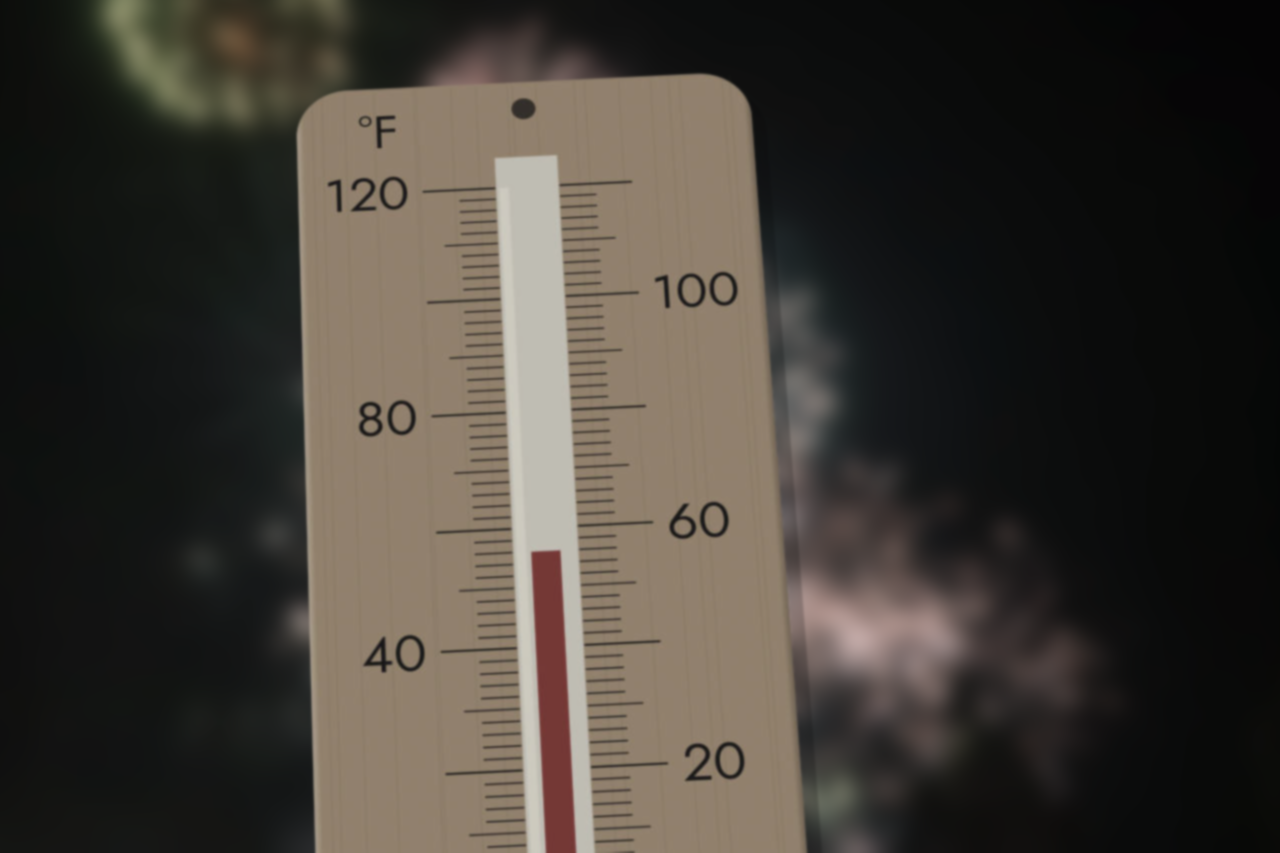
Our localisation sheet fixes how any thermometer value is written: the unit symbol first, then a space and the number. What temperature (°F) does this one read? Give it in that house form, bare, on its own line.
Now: °F 56
